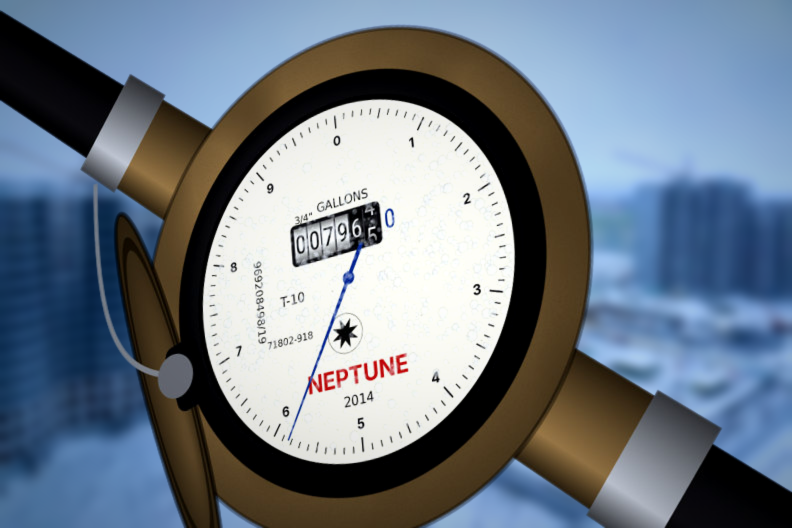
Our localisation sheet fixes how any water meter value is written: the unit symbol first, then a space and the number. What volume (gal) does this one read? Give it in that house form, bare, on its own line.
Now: gal 79645.8
